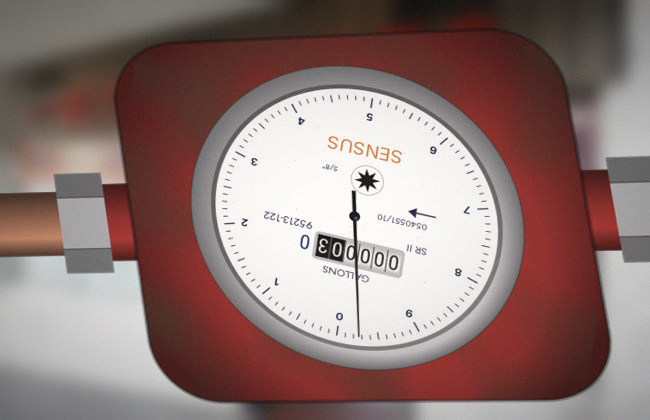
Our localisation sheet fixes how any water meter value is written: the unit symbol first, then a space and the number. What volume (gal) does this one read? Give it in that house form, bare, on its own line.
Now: gal 29.7
